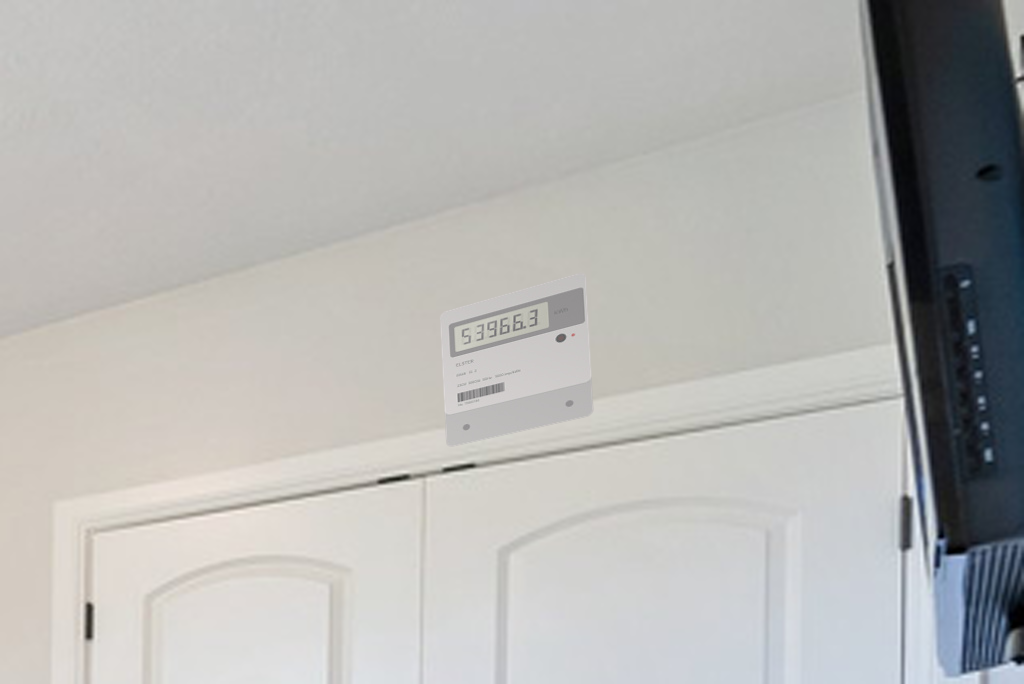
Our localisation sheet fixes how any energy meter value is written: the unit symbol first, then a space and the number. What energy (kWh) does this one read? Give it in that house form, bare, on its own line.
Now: kWh 53966.3
